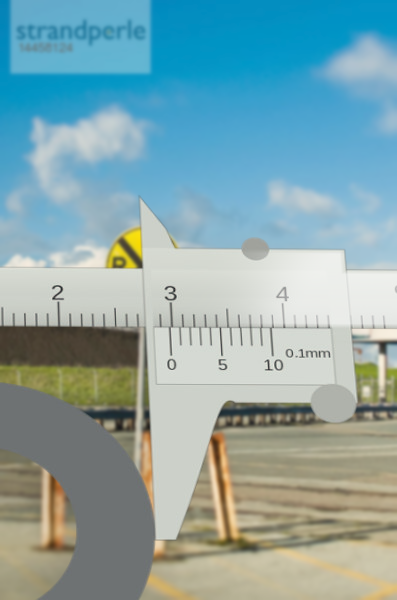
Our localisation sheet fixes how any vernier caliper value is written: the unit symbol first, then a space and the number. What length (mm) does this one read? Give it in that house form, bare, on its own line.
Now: mm 29.8
